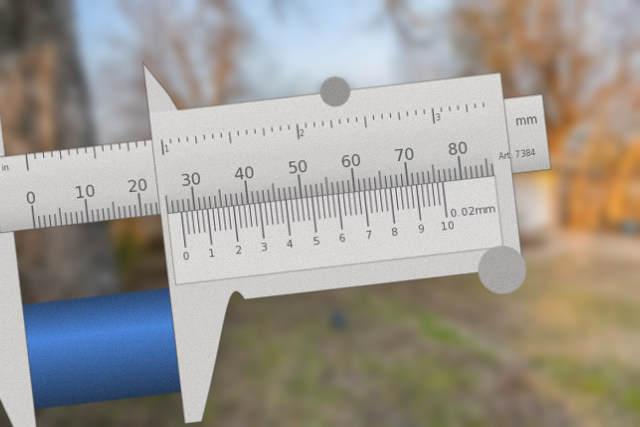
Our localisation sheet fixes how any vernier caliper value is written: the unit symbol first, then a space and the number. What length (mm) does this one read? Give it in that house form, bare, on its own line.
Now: mm 27.5
